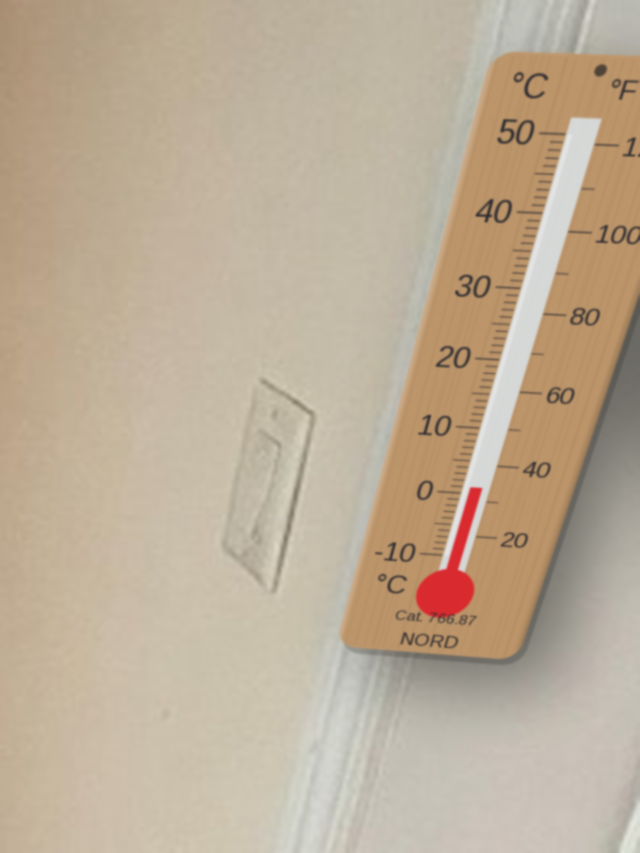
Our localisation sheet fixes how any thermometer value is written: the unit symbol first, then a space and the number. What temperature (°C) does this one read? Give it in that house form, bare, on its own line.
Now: °C 1
